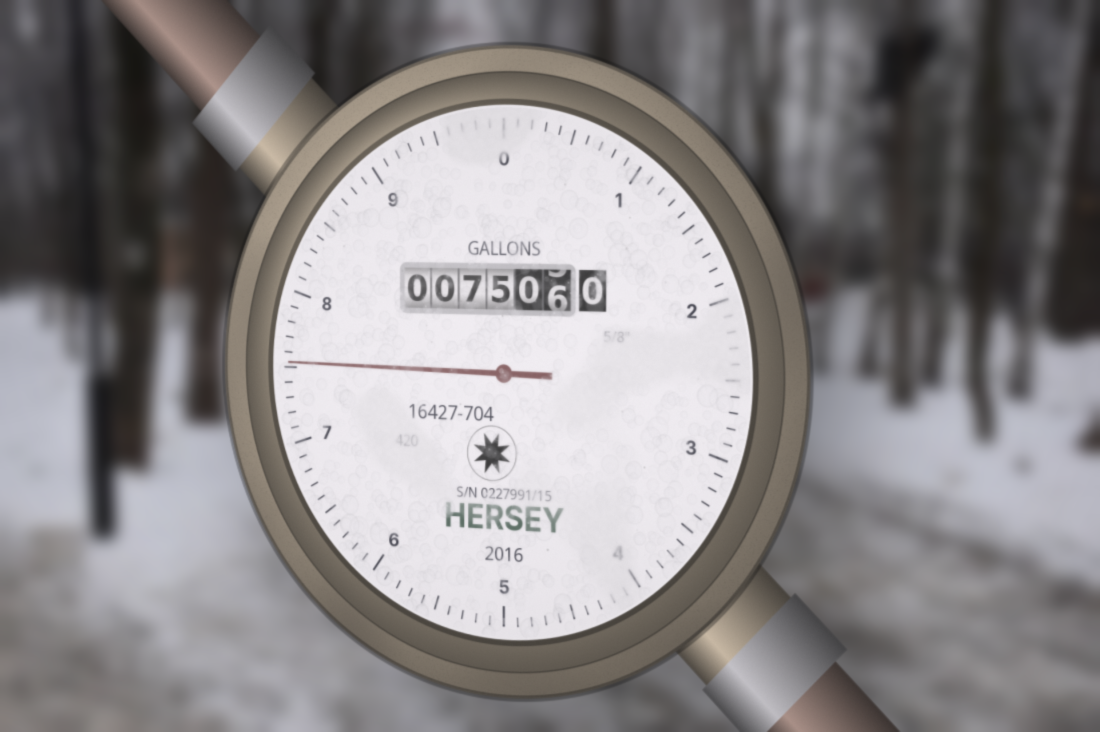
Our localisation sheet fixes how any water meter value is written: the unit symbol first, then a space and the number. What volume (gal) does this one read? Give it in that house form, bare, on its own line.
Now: gal 75057.5
